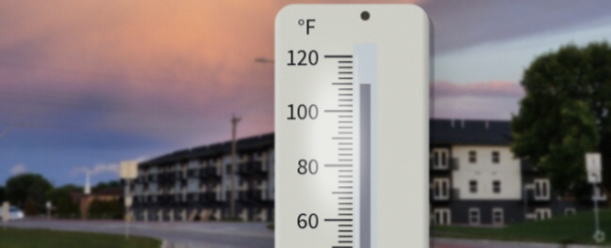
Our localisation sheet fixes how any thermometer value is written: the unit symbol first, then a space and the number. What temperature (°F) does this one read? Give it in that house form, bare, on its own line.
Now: °F 110
